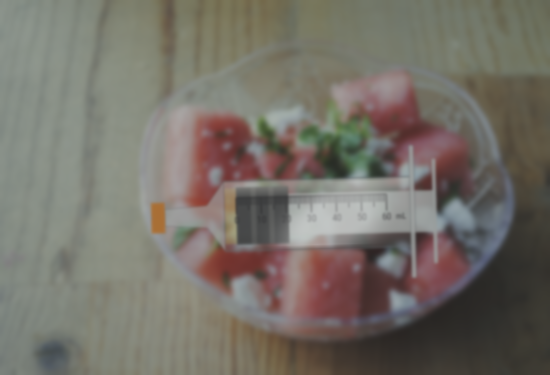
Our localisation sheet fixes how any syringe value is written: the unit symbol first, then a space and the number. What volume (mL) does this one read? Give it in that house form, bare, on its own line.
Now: mL 0
